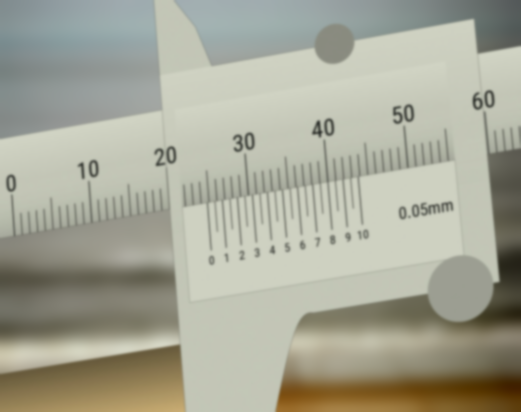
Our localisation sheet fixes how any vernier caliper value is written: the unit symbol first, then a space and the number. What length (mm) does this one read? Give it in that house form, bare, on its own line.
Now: mm 24.8
